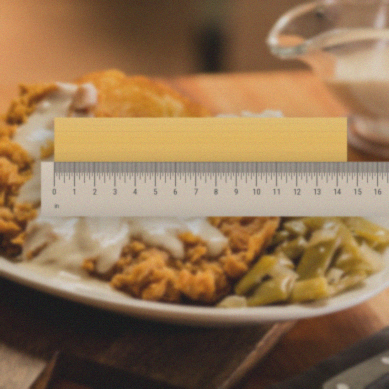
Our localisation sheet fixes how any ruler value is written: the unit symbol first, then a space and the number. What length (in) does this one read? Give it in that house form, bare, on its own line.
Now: in 14.5
